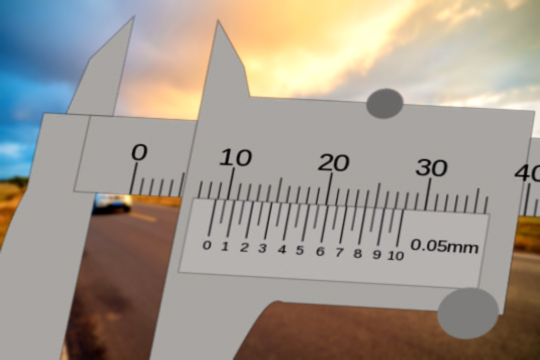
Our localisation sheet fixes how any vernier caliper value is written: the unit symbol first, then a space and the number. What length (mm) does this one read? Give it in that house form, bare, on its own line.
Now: mm 8.8
